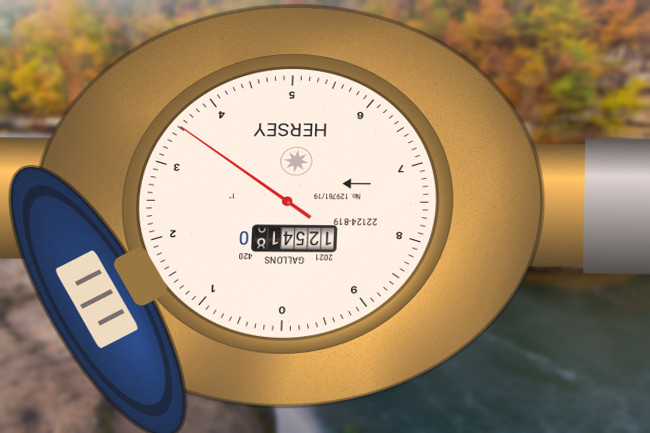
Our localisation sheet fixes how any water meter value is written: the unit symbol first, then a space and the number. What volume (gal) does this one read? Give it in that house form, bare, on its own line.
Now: gal 1254183.5
